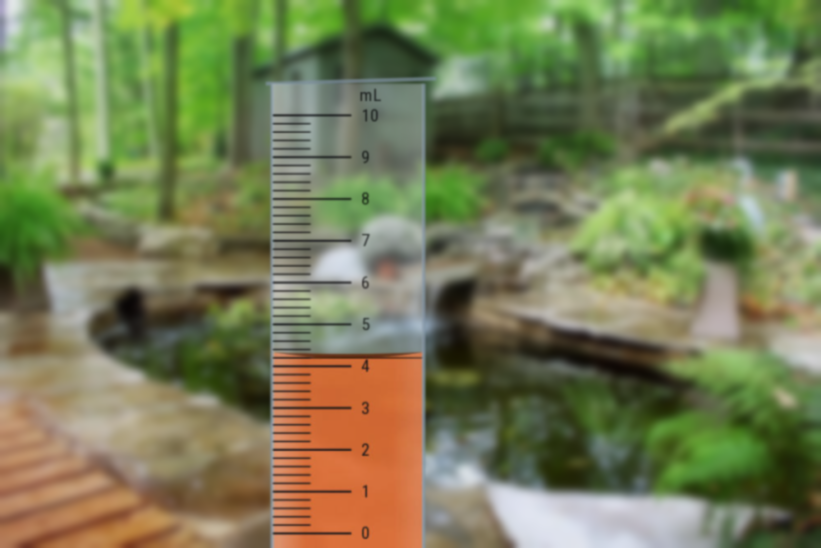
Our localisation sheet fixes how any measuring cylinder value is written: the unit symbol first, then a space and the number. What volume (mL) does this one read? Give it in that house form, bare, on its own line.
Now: mL 4.2
